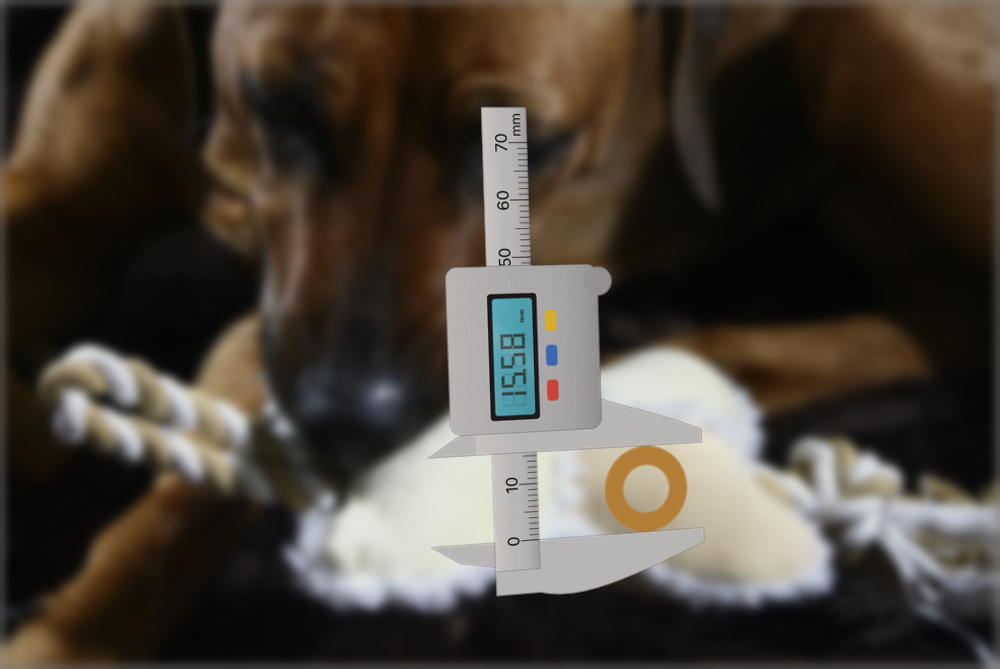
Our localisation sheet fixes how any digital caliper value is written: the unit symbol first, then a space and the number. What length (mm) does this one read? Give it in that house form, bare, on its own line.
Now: mm 15.58
